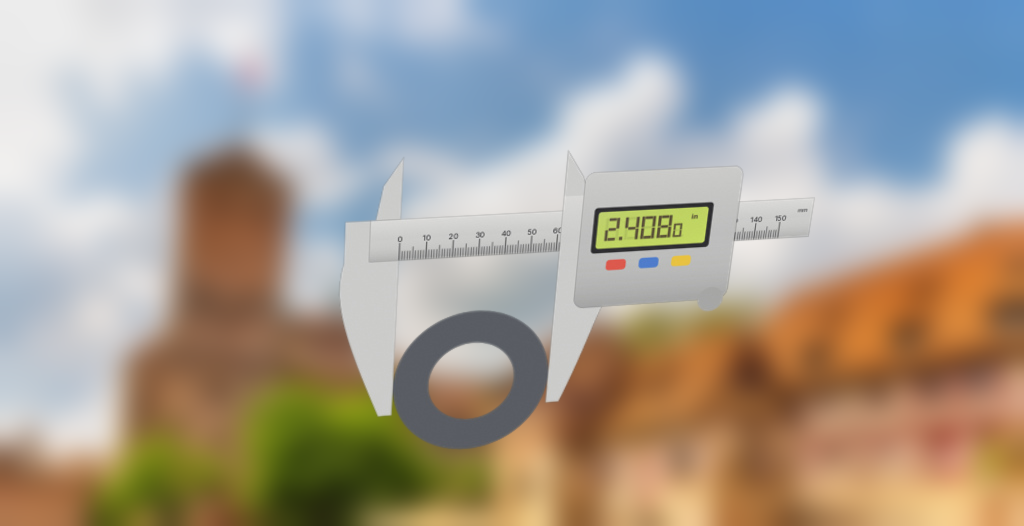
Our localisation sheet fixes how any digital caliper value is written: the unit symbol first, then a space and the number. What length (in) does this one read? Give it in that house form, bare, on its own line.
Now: in 2.4080
